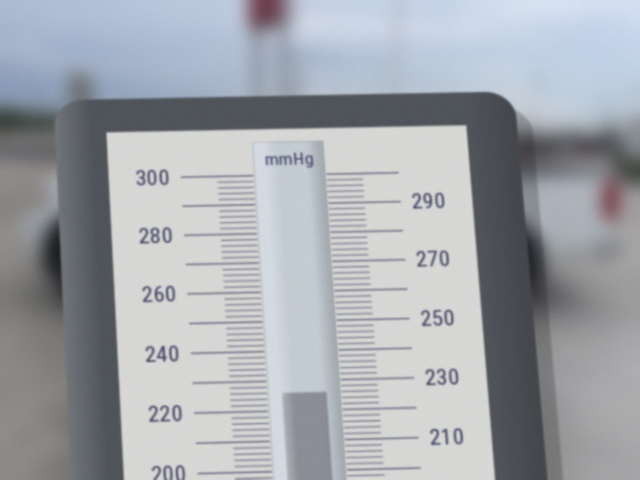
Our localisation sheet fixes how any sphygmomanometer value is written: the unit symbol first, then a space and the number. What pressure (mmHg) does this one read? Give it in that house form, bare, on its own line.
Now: mmHg 226
